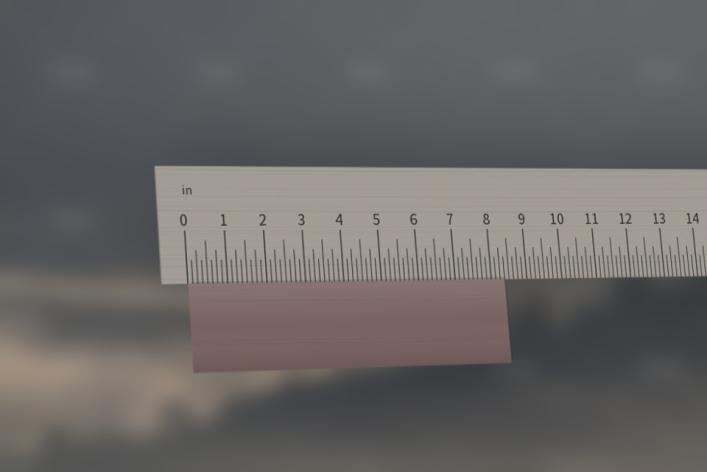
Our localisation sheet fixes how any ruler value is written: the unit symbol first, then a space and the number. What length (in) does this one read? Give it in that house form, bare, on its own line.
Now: in 8.375
